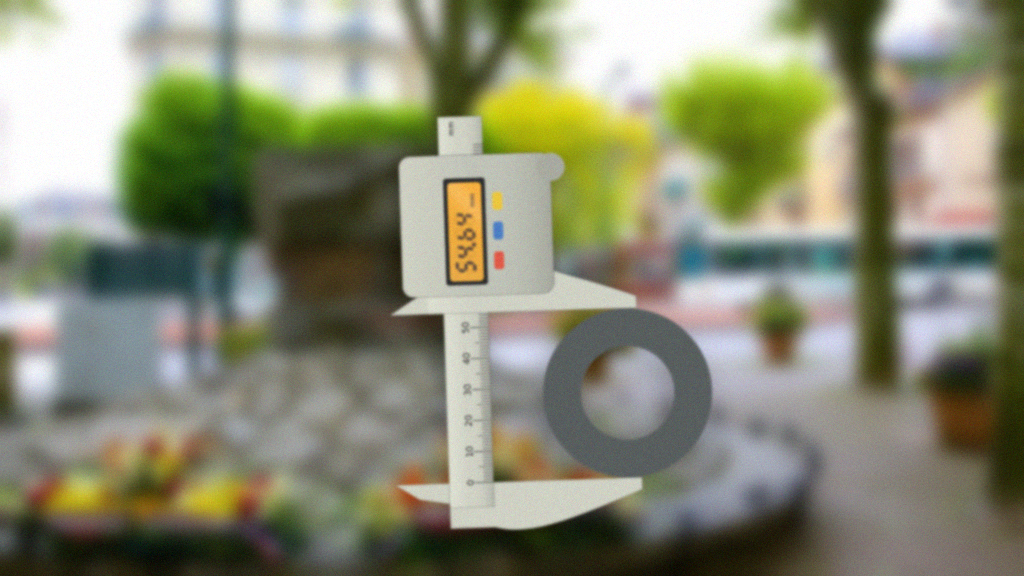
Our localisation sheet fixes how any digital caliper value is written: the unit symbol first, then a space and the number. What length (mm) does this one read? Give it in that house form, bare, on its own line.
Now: mm 54.64
